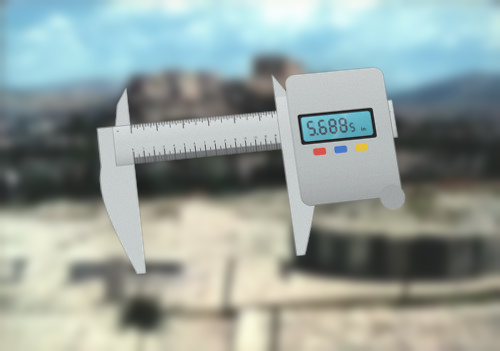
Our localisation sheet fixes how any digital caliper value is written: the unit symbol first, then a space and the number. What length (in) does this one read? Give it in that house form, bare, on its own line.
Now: in 5.6885
